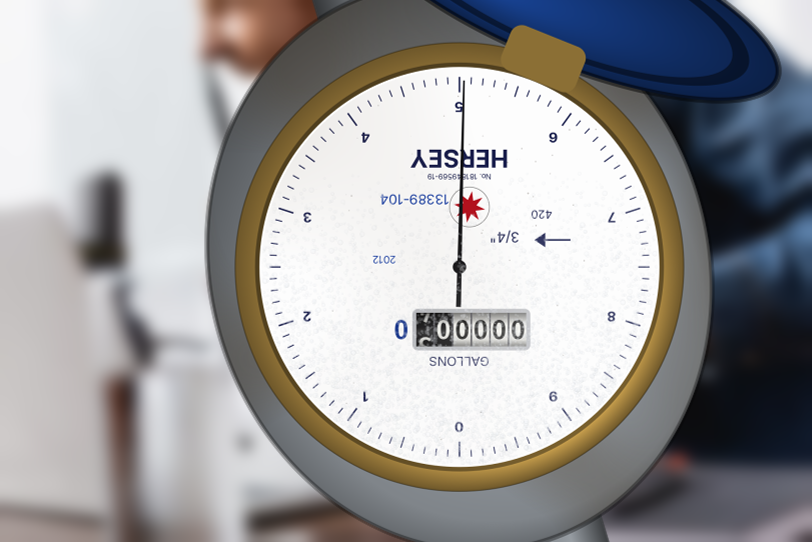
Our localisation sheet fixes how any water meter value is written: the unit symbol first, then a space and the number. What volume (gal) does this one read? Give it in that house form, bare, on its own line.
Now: gal 35.0
